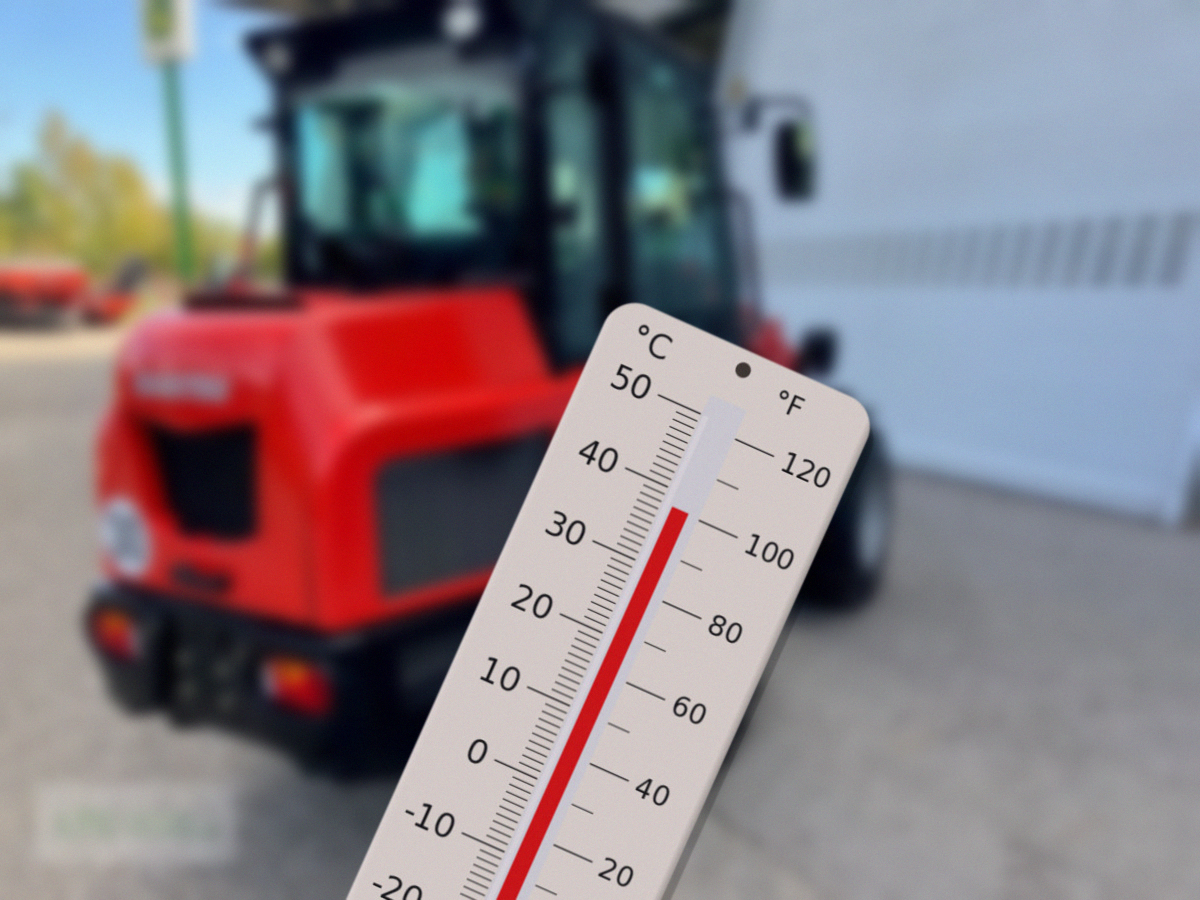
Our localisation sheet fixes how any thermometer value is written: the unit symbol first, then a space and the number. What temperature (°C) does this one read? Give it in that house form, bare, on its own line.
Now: °C 38
